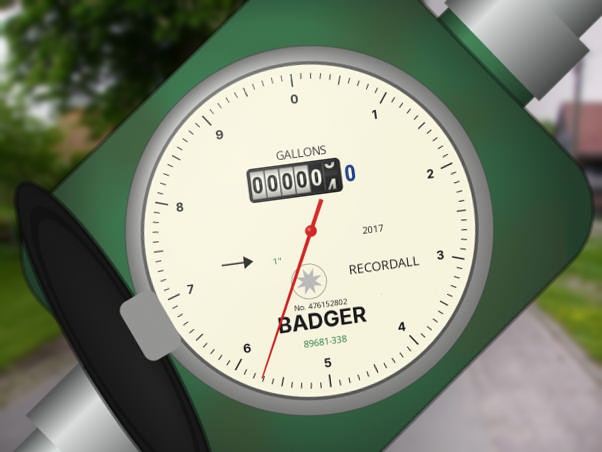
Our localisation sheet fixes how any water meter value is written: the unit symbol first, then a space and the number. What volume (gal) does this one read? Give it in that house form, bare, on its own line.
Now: gal 35.7
